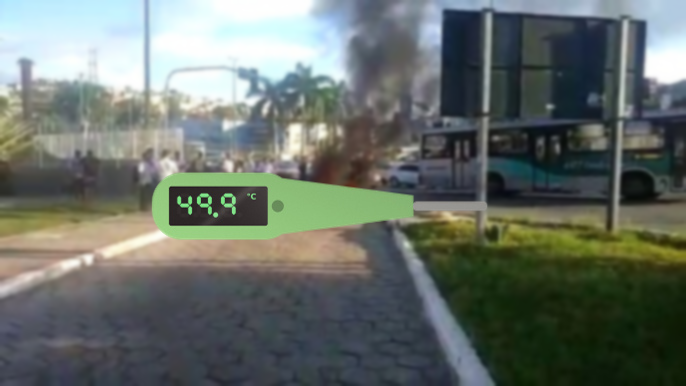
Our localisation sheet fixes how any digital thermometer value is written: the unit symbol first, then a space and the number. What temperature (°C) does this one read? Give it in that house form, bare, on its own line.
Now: °C 49.9
